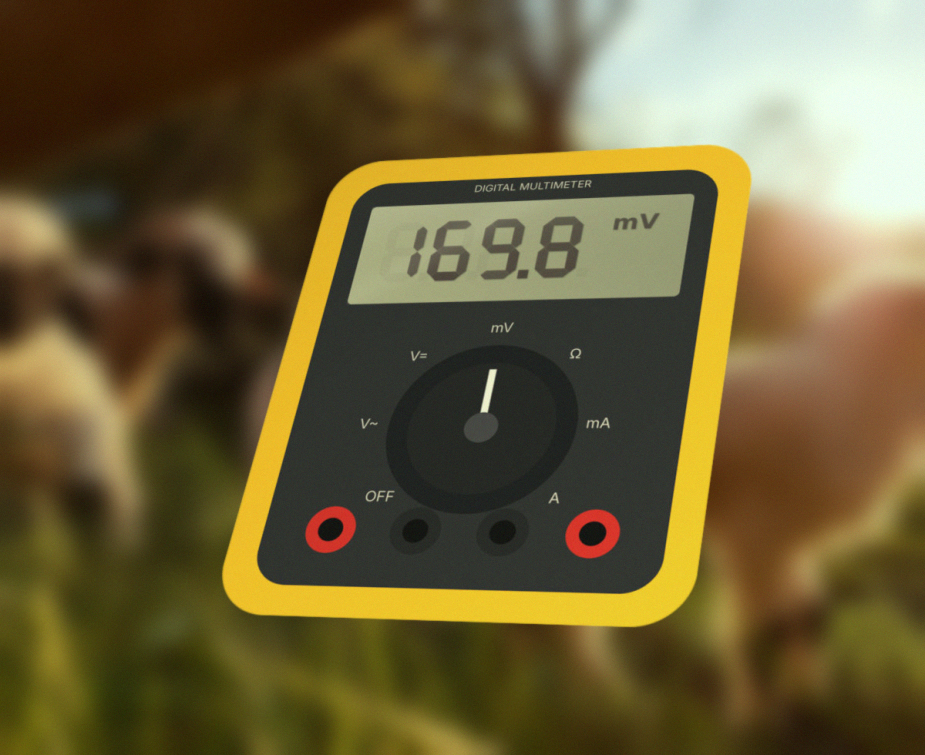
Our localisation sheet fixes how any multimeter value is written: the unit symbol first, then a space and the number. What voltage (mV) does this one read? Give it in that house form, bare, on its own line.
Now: mV 169.8
